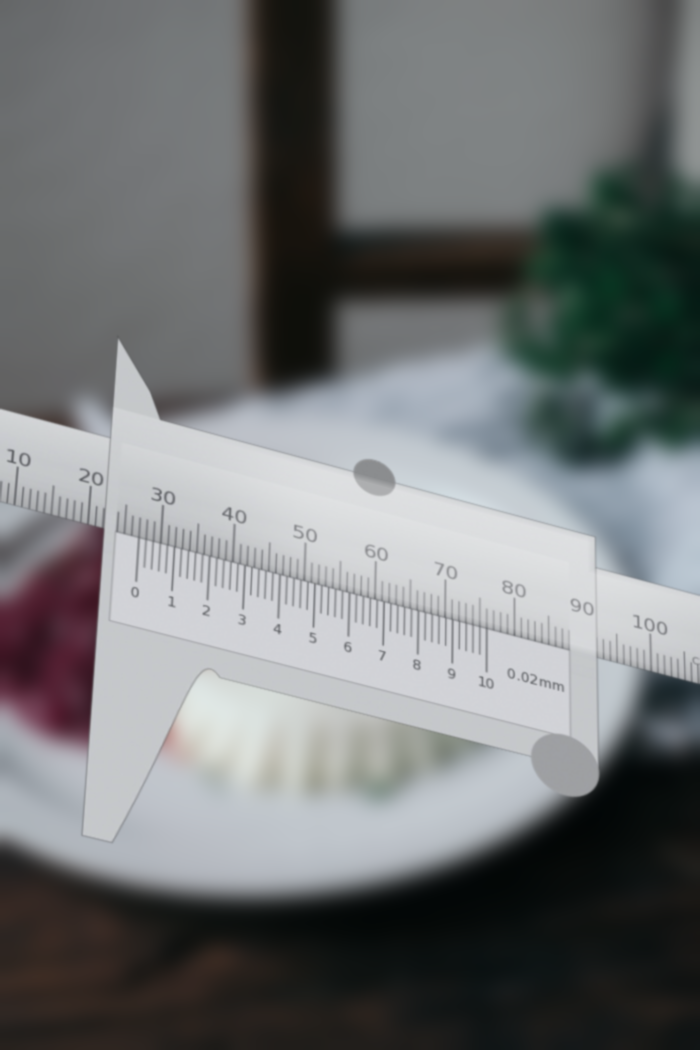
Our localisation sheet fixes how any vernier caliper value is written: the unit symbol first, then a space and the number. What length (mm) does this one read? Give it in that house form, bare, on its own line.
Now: mm 27.0
